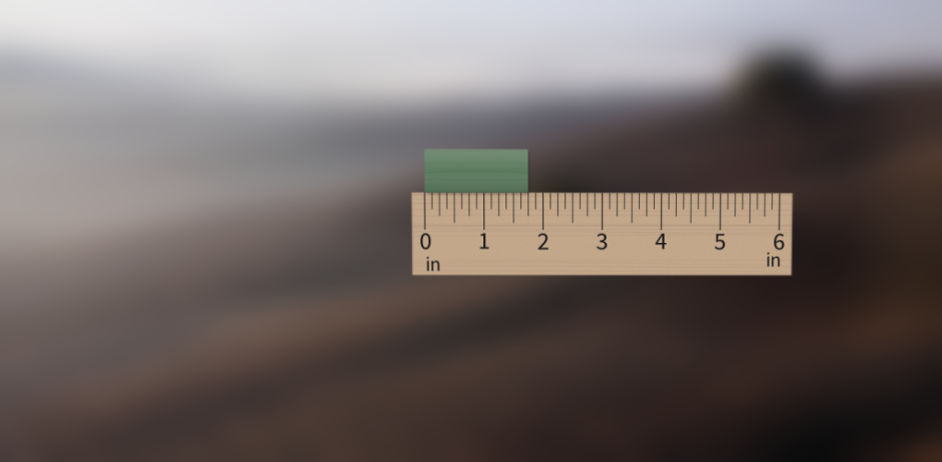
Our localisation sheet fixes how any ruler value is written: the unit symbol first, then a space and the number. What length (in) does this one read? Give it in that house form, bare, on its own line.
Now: in 1.75
